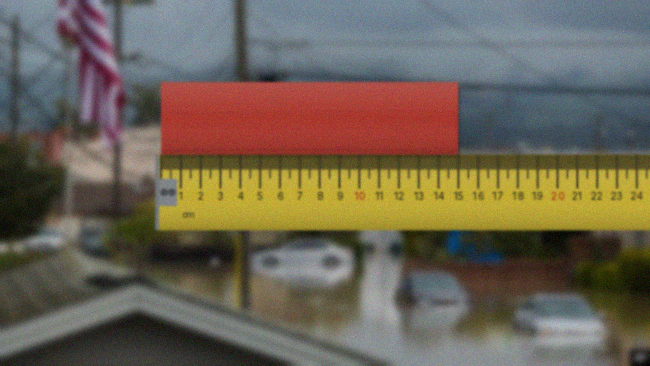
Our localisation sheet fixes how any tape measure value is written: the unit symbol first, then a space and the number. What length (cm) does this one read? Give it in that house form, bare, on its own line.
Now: cm 15
